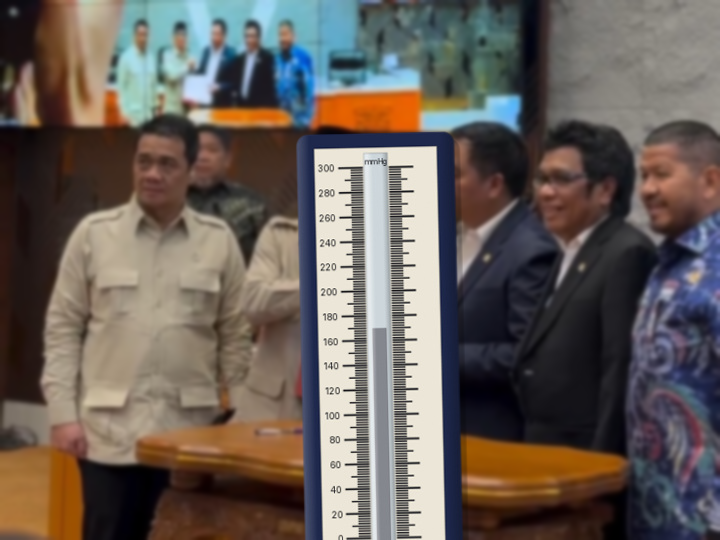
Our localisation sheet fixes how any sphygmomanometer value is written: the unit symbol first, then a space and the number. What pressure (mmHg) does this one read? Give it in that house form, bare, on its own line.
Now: mmHg 170
